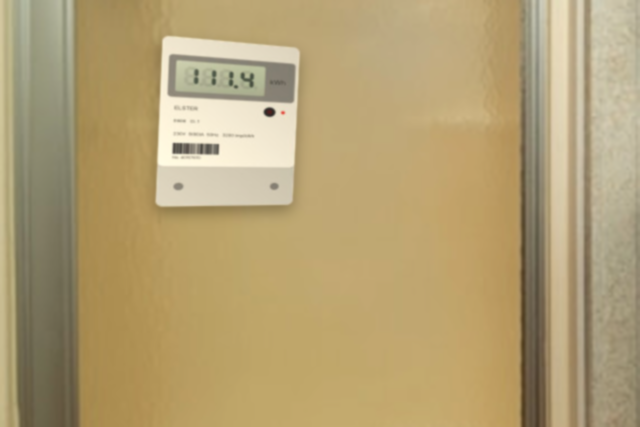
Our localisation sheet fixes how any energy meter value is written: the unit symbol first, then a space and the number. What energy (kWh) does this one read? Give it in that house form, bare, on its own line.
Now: kWh 111.4
